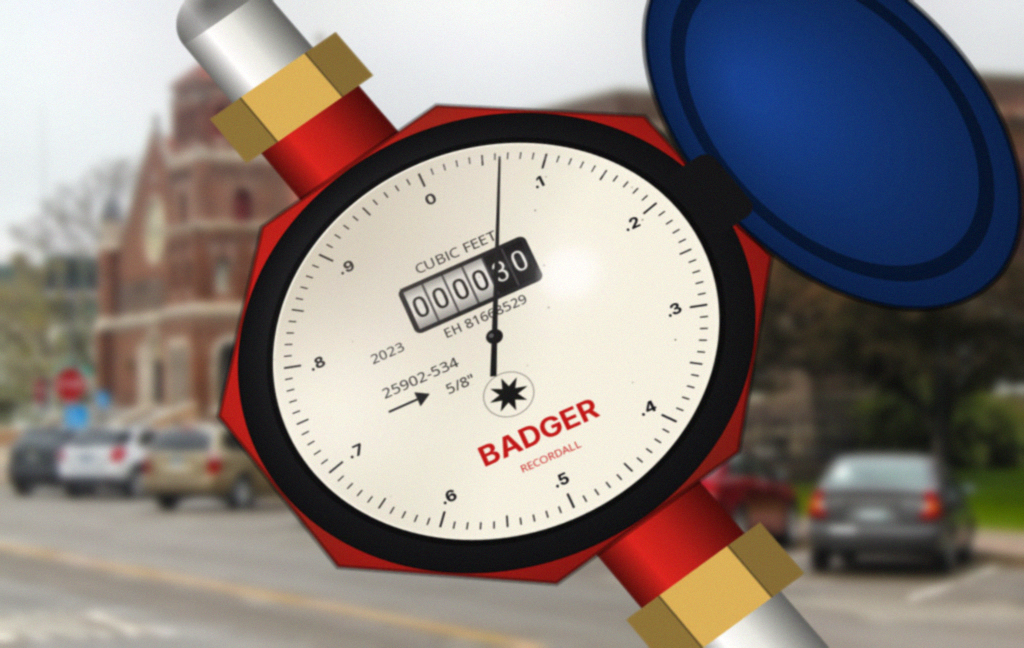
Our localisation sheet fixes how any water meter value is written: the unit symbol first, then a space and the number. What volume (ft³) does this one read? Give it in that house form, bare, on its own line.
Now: ft³ 30.06
